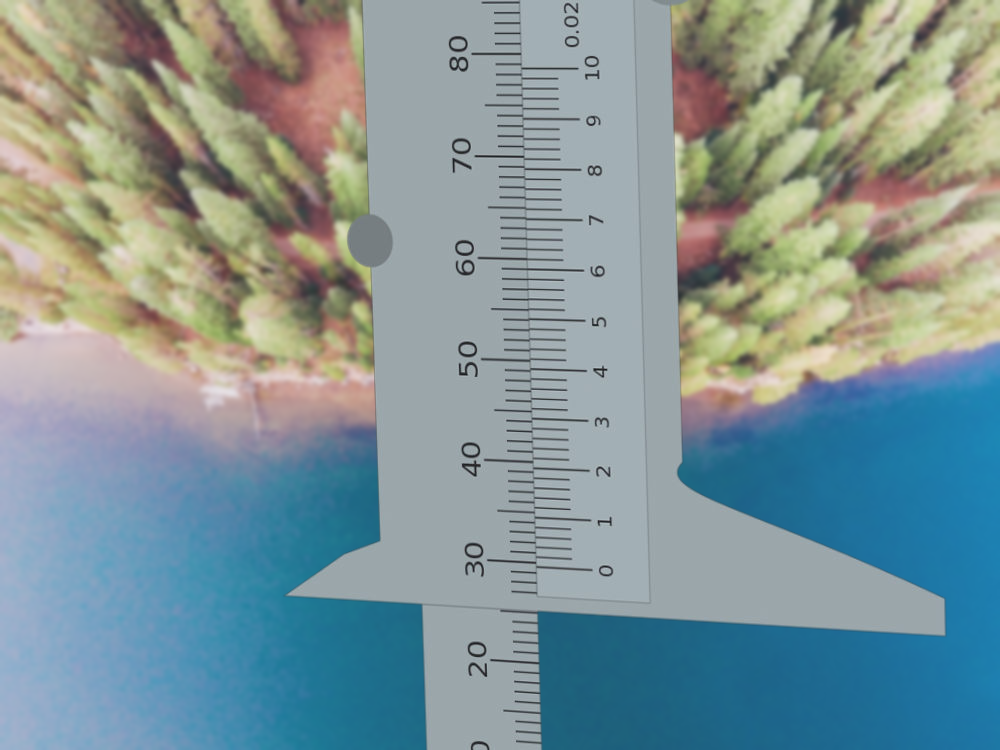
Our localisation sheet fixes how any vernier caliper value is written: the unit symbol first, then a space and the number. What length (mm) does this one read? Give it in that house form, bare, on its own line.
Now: mm 29.6
